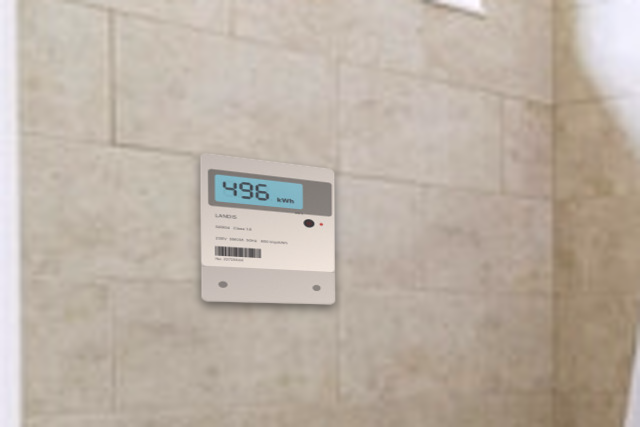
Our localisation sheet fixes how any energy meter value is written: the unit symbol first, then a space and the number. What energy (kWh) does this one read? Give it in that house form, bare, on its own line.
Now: kWh 496
